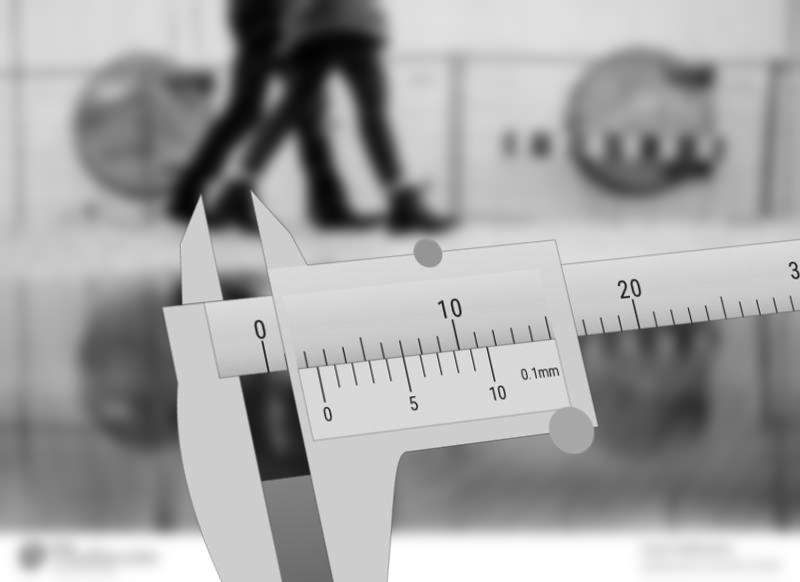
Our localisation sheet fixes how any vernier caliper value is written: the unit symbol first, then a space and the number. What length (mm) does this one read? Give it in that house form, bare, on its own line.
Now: mm 2.5
